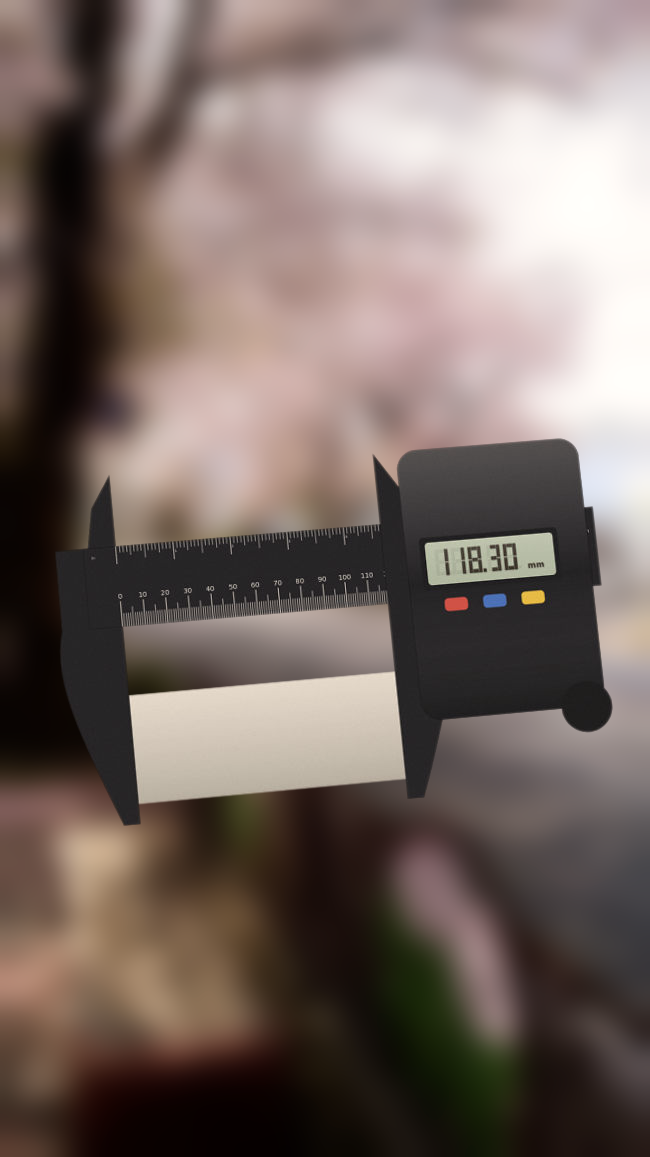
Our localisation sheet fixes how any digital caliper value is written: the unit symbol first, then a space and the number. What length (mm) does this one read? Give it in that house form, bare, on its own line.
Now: mm 118.30
